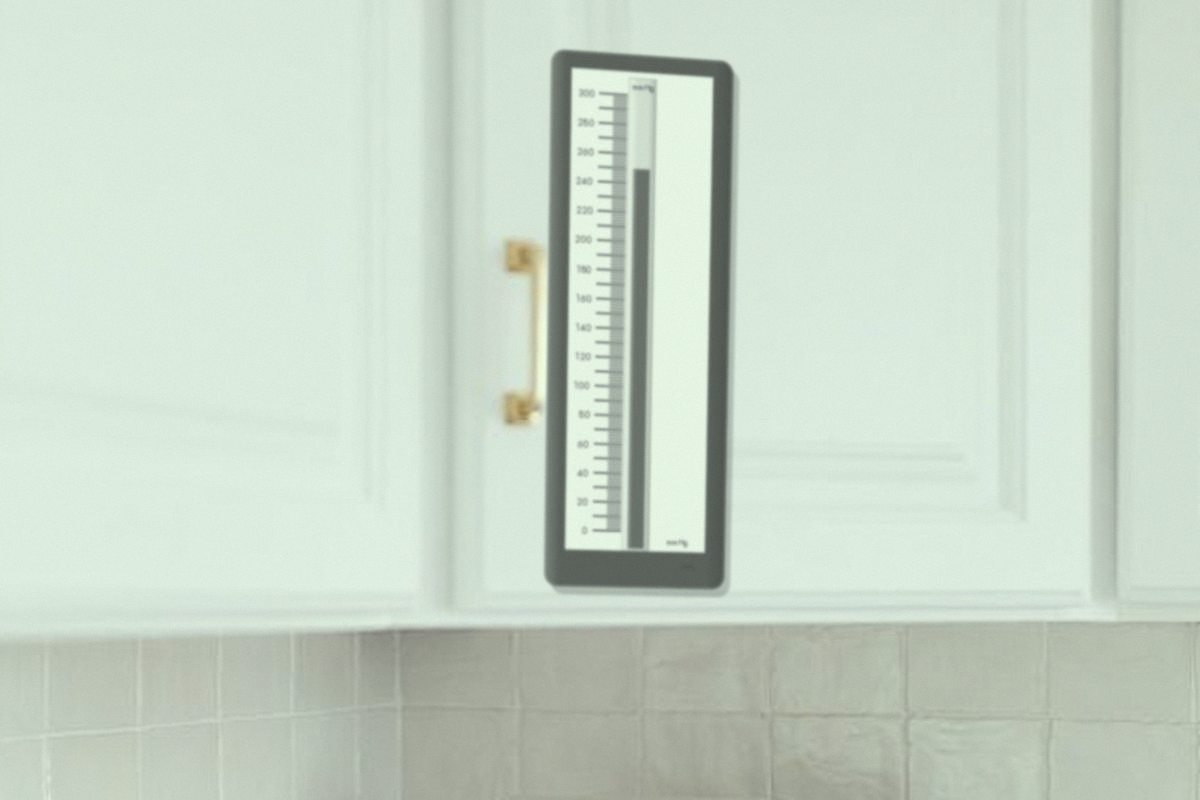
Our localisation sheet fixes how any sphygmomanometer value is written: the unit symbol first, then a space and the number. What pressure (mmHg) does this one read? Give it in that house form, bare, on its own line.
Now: mmHg 250
